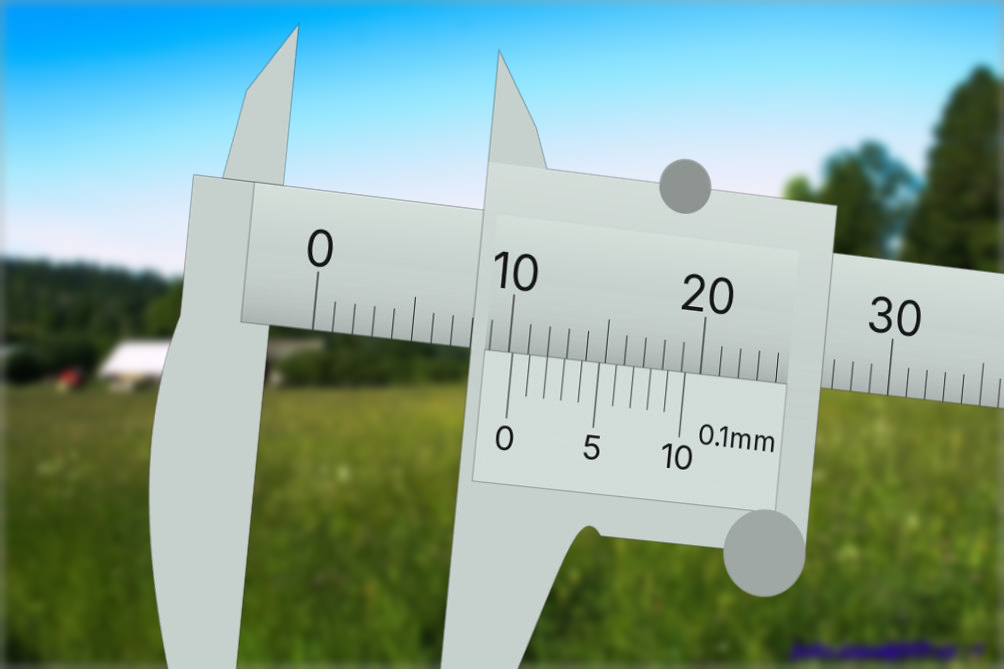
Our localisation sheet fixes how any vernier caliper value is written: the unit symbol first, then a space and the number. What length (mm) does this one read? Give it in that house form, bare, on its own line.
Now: mm 10.2
